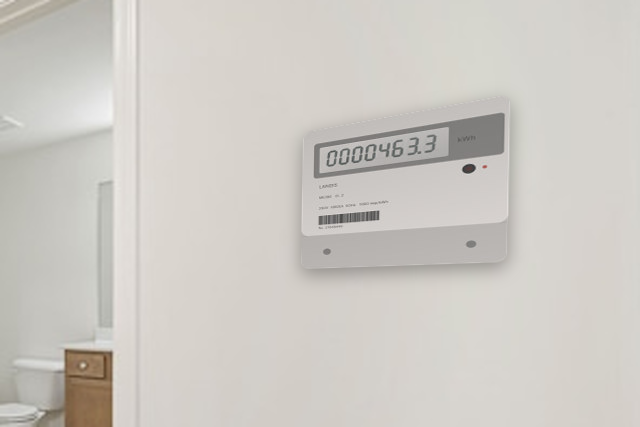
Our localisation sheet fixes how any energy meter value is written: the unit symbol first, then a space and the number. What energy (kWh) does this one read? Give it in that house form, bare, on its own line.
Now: kWh 463.3
